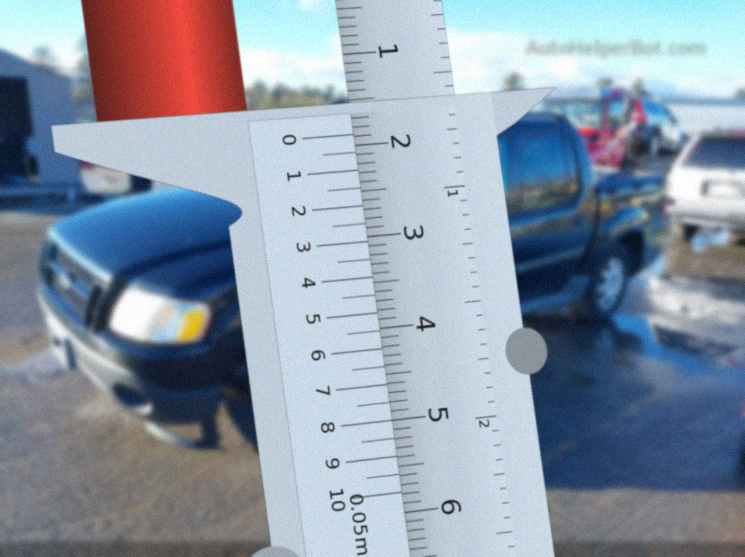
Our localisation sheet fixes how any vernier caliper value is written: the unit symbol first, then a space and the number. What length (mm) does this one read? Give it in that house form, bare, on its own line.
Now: mm 18.8
